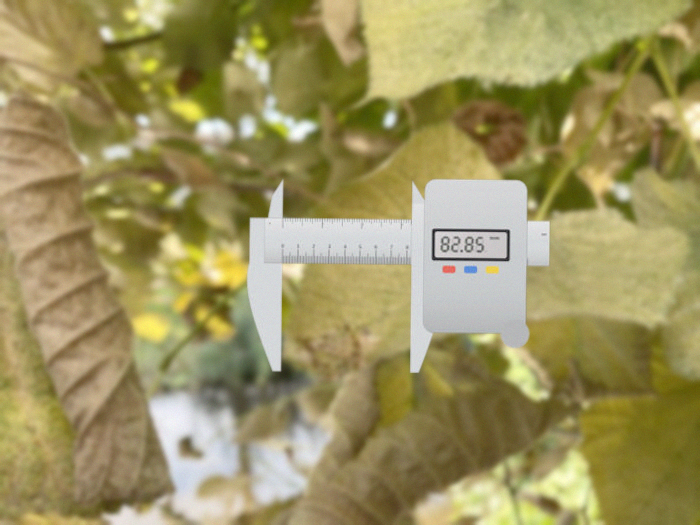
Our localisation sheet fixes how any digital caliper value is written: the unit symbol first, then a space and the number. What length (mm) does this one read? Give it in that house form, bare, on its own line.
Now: mm 82.85
